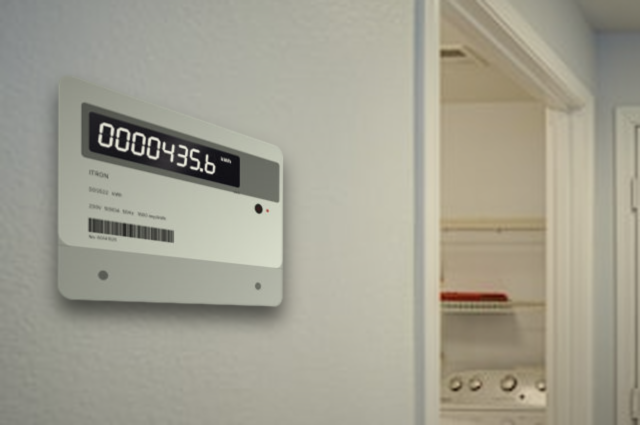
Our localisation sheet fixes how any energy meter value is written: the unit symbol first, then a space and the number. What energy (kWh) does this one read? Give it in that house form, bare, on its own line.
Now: kWh 435.6
